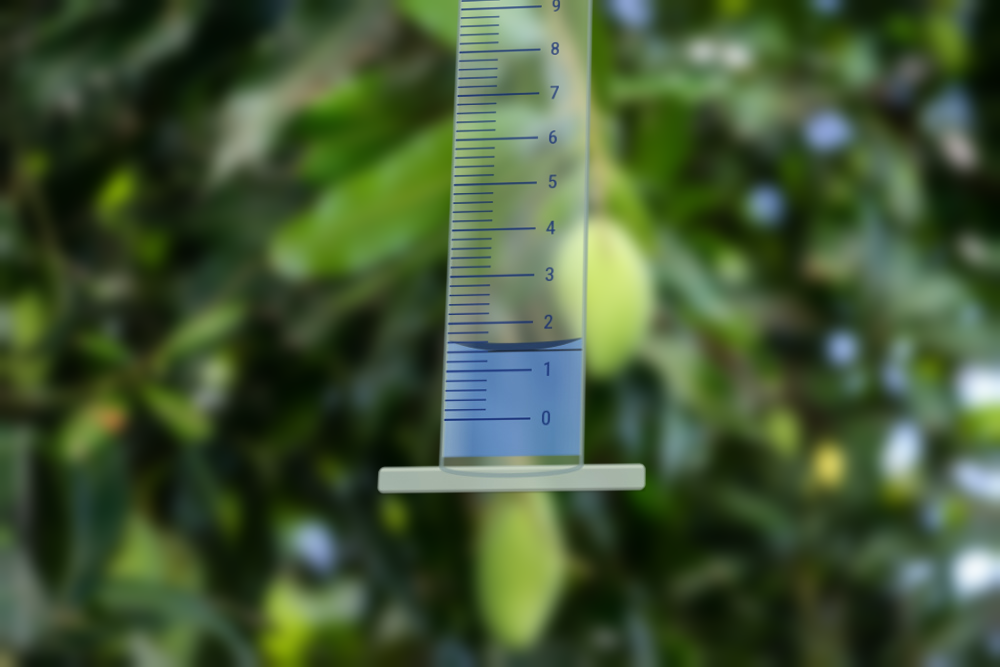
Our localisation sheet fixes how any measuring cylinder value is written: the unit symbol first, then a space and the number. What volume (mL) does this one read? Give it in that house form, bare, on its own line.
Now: mL 1.4
